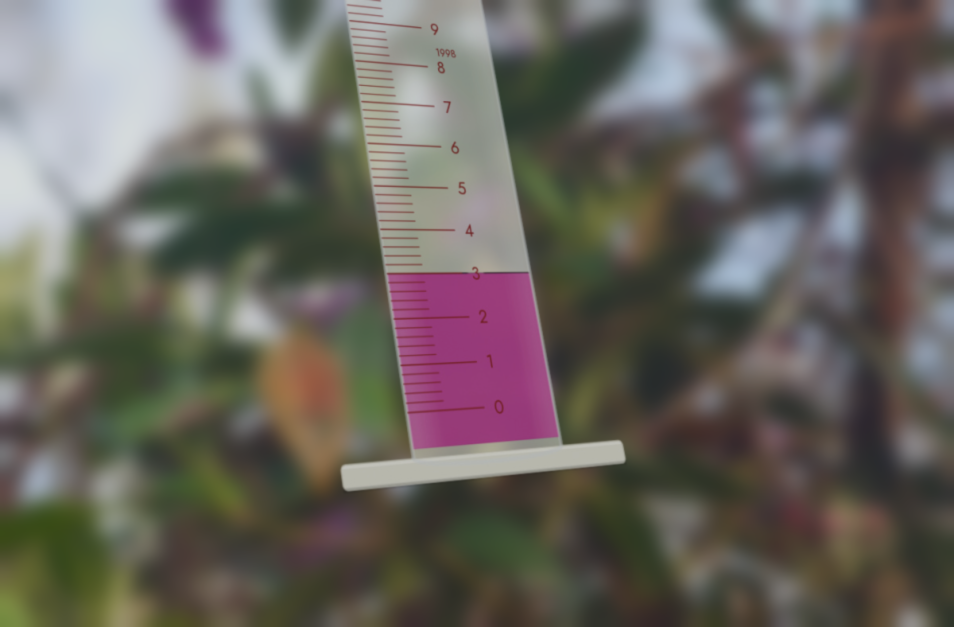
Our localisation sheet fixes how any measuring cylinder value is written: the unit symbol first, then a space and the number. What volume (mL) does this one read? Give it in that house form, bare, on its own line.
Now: mL 3
